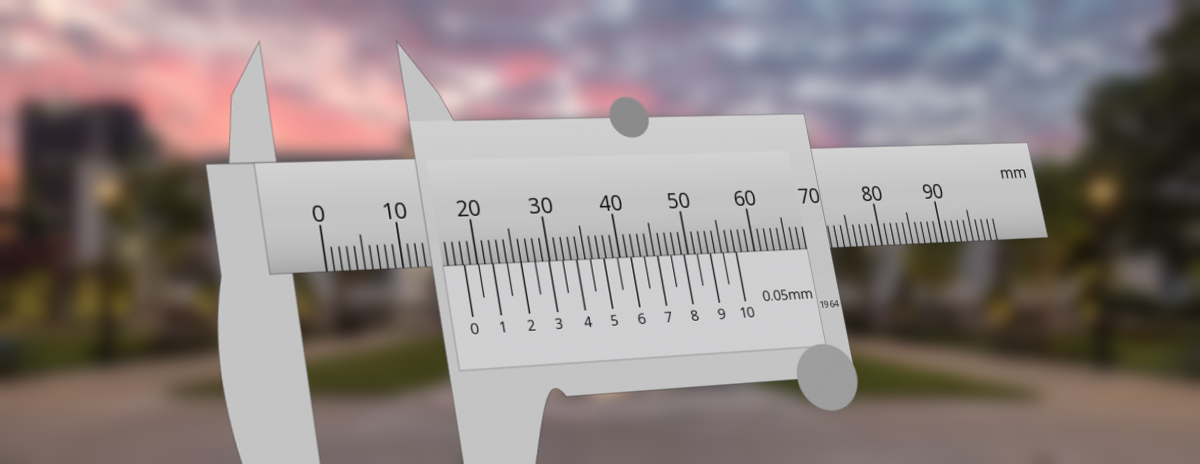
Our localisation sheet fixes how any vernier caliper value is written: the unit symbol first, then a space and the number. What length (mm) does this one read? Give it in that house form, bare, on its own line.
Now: mm 18.2
